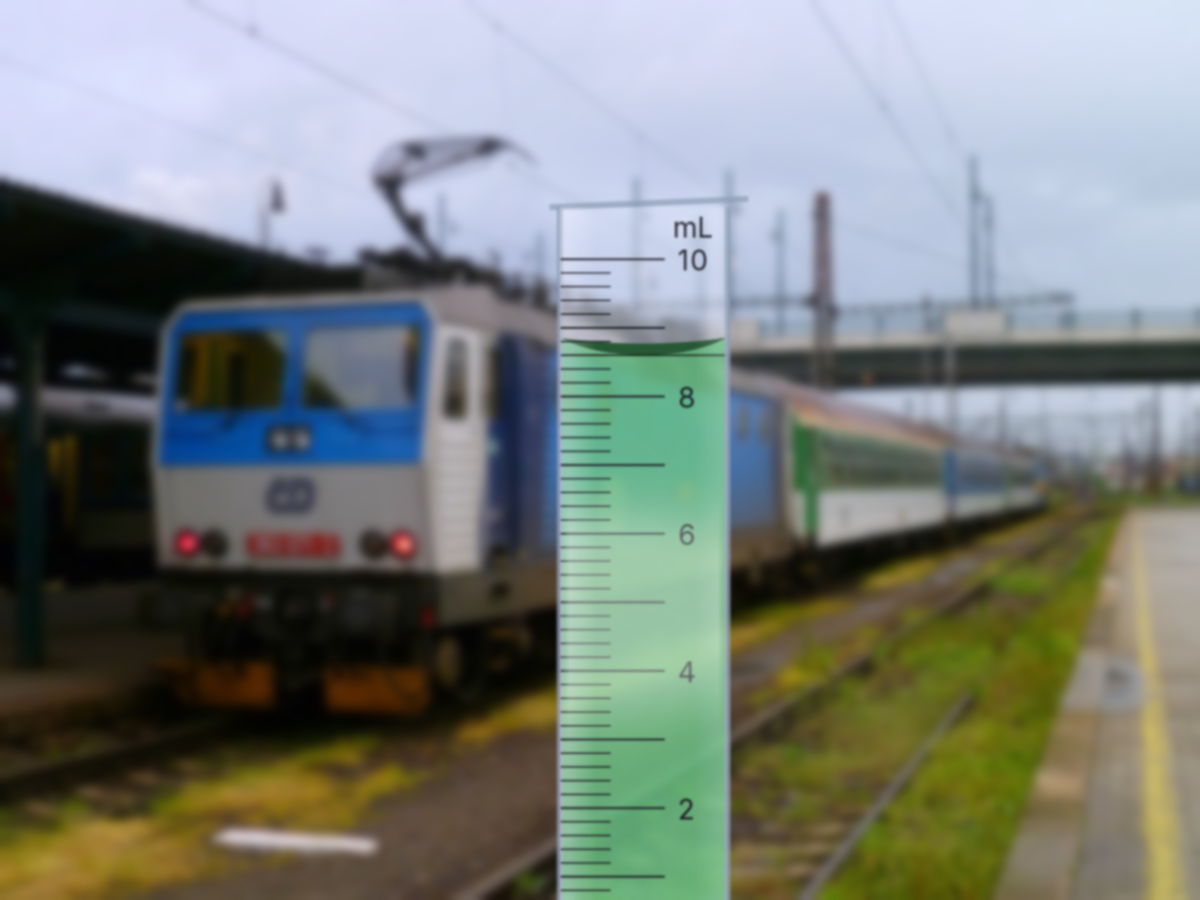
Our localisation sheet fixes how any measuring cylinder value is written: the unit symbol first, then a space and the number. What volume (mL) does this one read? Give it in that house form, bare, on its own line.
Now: mL 8.6
